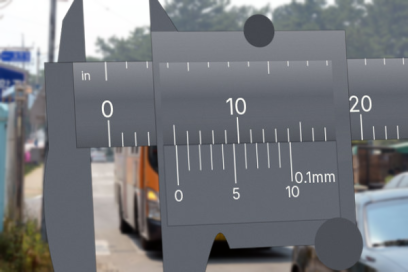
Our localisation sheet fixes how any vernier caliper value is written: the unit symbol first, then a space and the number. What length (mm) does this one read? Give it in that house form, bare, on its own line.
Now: mm 5.1
